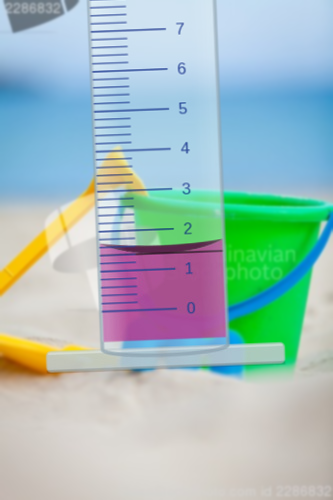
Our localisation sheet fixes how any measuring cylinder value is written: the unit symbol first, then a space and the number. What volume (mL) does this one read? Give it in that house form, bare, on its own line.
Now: mL 1.4
